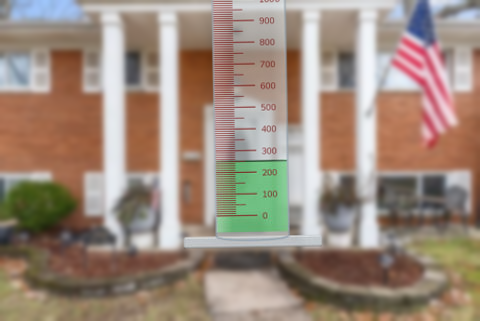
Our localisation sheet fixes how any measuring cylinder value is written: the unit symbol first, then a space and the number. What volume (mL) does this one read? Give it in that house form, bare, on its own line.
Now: mL 250
